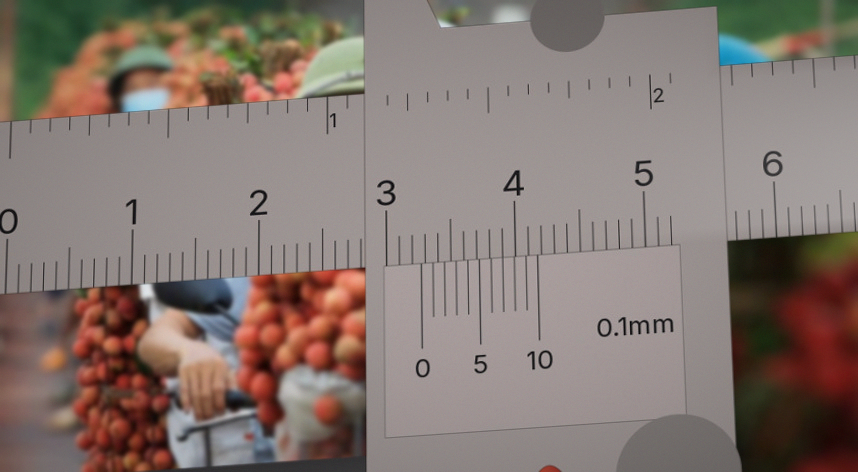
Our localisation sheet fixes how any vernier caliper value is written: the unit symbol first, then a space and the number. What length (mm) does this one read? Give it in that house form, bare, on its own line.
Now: mm 32.7
